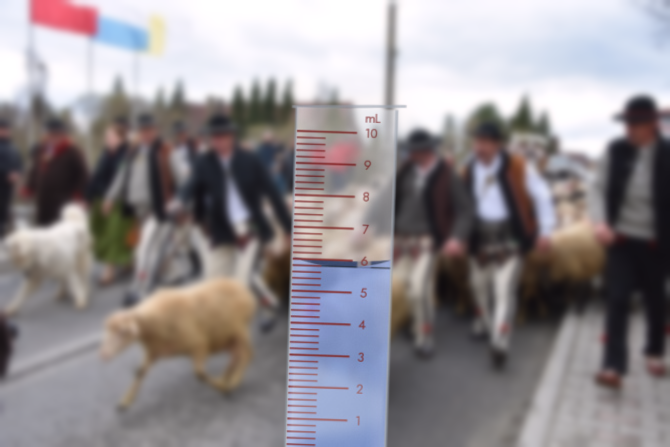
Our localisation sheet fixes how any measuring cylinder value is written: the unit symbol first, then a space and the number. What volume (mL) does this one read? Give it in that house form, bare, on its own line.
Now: mL 5.8
